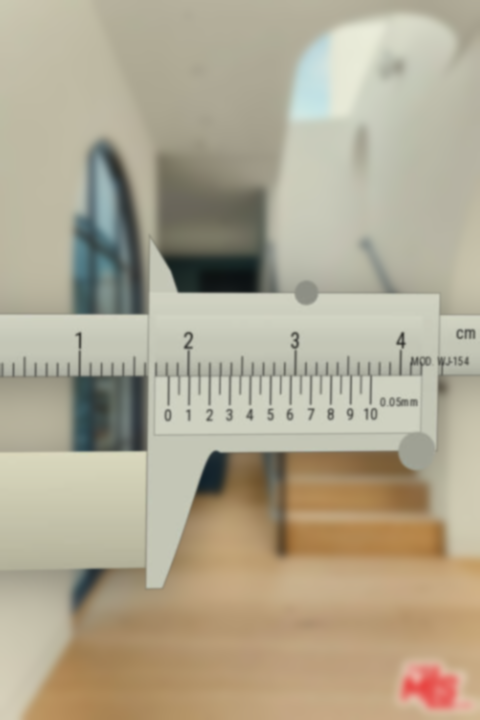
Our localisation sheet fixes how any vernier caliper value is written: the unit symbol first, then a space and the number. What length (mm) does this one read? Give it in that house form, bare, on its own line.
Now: mm 18.2
